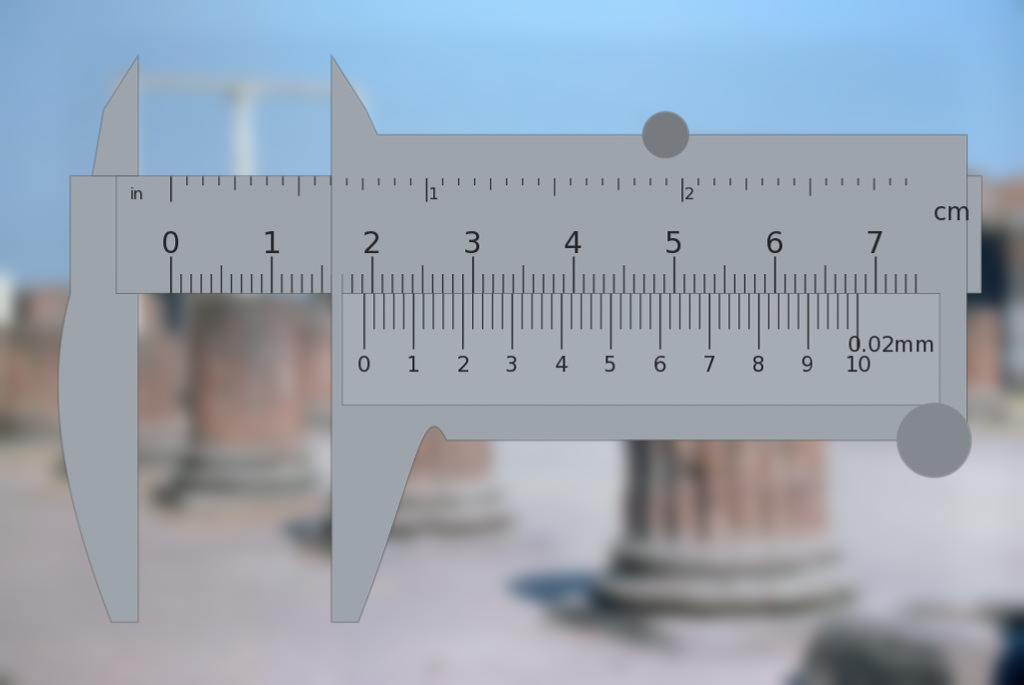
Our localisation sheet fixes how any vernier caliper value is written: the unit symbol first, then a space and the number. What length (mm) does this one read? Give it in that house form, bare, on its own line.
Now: mm 19.2
